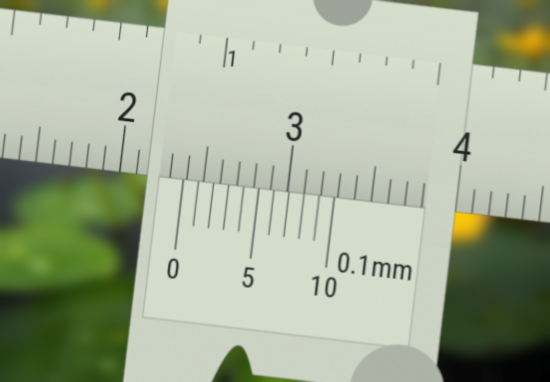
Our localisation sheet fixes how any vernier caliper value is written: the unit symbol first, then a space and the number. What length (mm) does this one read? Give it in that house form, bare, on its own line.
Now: mm 23.8
